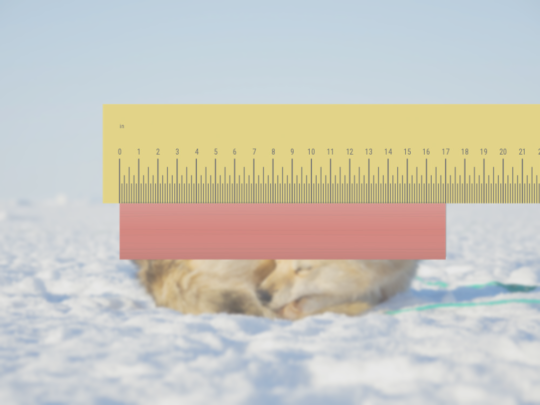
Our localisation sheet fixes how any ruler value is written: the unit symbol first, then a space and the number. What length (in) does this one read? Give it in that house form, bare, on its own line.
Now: in 17
